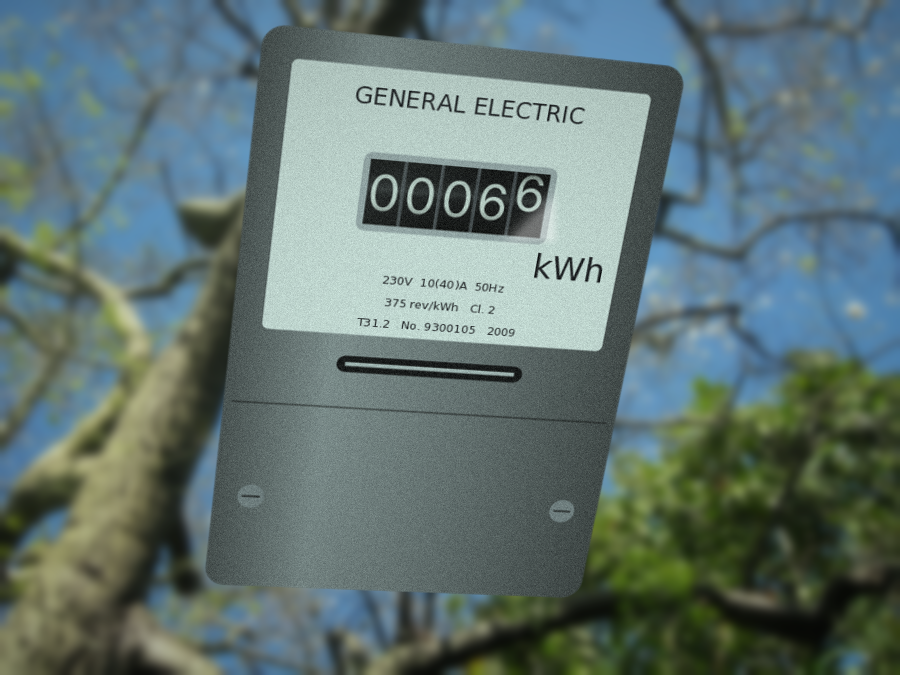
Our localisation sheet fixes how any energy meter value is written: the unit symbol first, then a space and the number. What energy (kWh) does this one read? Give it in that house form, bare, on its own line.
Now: kWh 66
